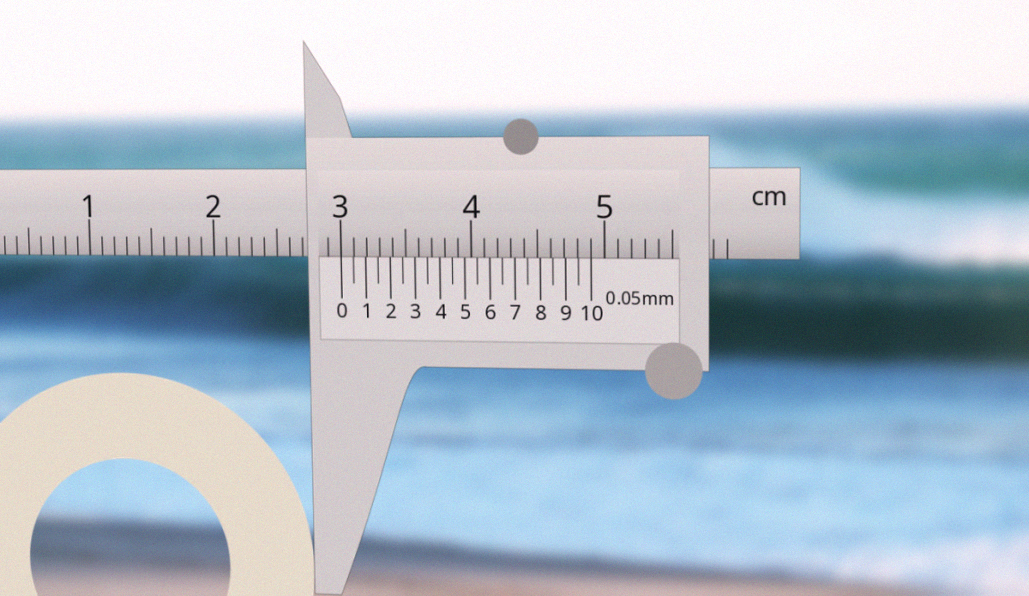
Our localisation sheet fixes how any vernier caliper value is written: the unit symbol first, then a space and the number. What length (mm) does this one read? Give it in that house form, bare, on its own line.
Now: mm 30.0
